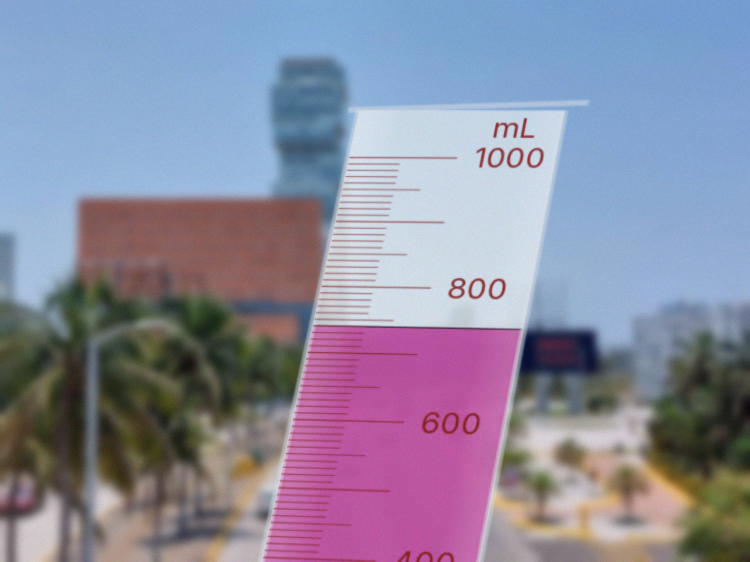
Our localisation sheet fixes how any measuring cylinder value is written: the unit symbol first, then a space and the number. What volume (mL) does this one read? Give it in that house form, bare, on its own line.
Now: mL 740
